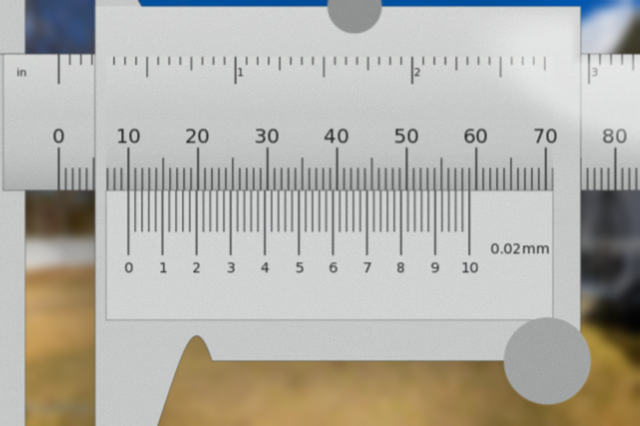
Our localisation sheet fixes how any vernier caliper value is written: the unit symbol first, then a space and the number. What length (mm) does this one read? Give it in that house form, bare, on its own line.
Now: mm 10.0
